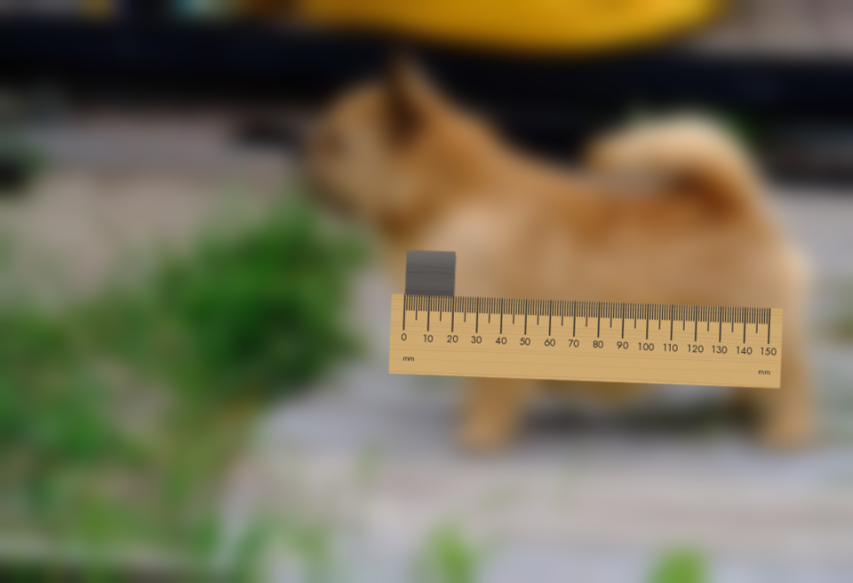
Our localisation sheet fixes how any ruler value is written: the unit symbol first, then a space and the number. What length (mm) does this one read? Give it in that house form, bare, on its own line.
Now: mm 20
